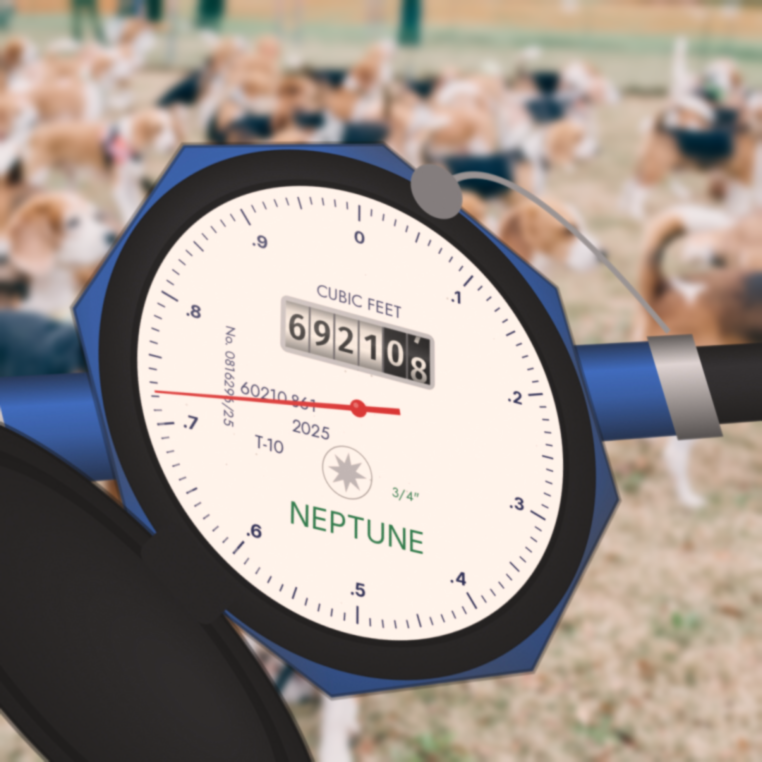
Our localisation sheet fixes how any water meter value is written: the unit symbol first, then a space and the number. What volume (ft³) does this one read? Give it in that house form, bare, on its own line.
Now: ft³ 692107.72
